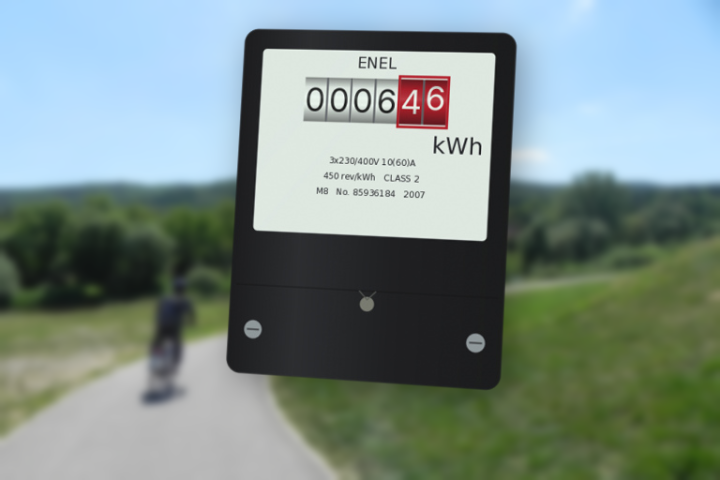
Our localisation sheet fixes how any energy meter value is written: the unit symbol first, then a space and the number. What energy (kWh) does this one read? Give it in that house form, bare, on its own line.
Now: kWh 6.46
